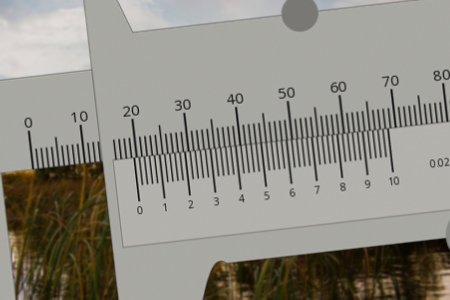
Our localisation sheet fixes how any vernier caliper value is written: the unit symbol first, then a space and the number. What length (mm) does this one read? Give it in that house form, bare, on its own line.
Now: mm 19.5
